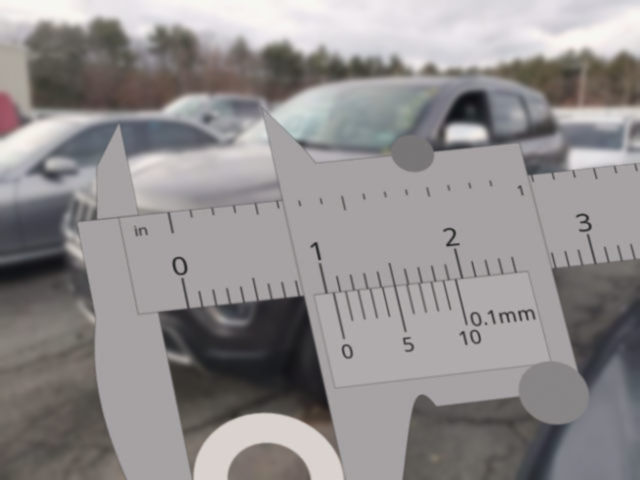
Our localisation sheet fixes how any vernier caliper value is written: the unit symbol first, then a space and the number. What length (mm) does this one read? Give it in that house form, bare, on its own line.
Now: mm 10.5
